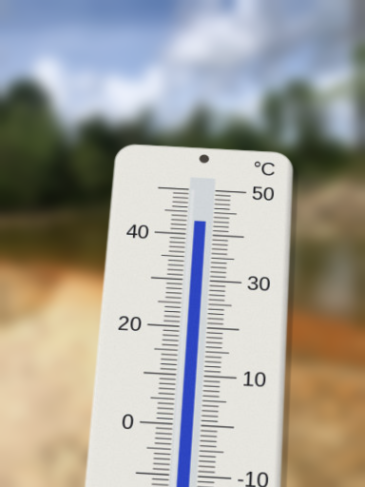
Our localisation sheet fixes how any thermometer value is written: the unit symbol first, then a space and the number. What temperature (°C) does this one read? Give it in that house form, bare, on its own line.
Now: °C 43
